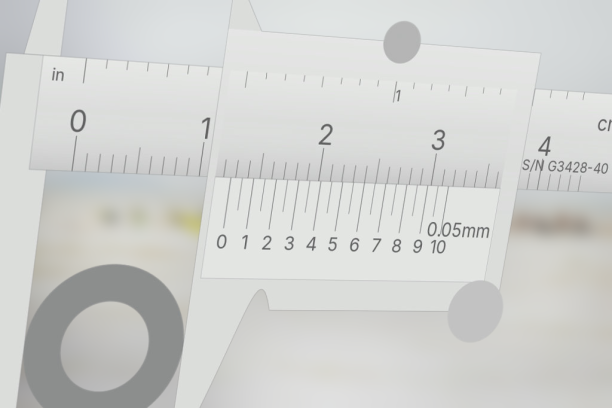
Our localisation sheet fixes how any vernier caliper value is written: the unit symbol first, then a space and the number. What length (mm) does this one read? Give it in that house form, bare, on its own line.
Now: mm 12.6
